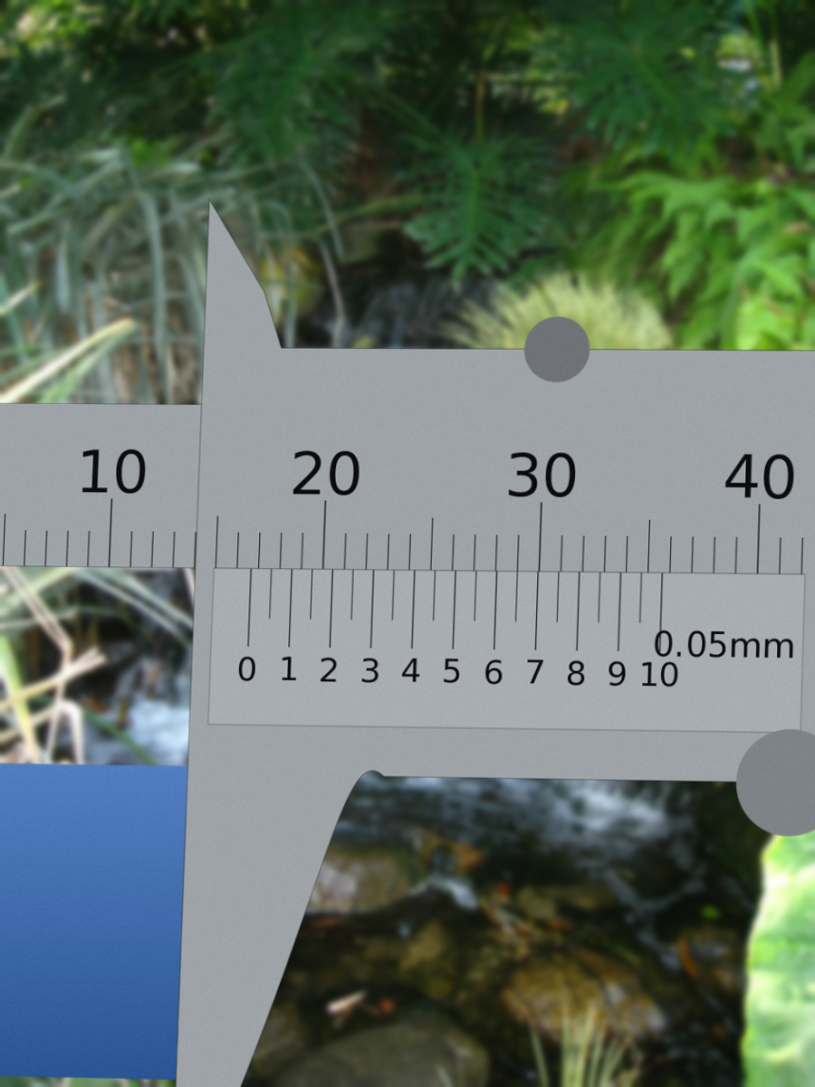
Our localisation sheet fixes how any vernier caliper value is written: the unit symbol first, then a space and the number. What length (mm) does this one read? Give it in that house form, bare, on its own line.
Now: mm 16.65
